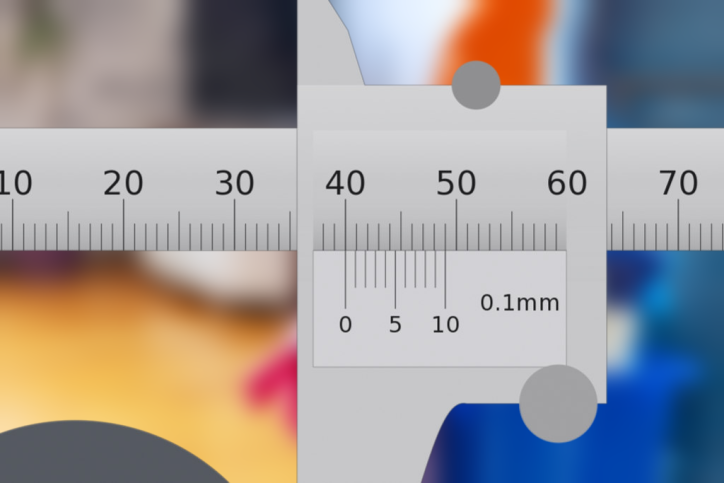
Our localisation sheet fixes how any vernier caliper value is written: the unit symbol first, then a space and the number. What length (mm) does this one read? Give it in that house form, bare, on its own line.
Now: mm 40.0
